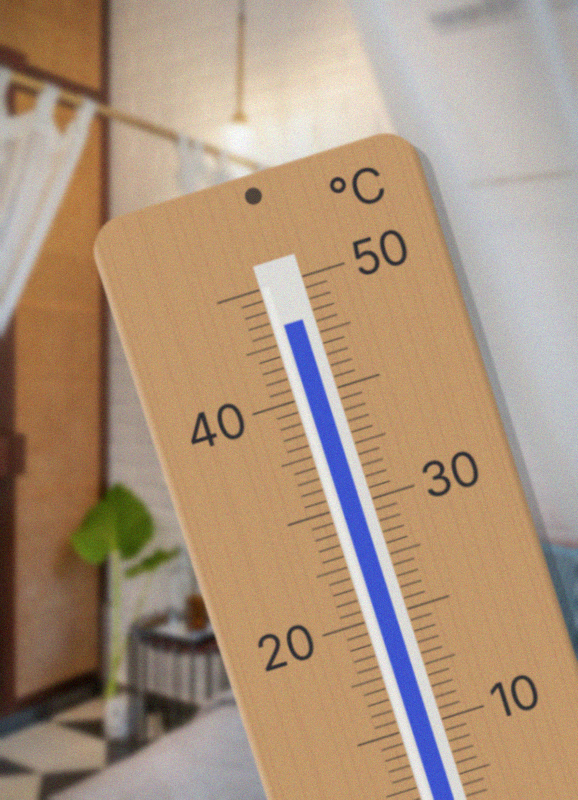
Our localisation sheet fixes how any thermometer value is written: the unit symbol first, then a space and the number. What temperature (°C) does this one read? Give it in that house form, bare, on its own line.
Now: °C 46.5
